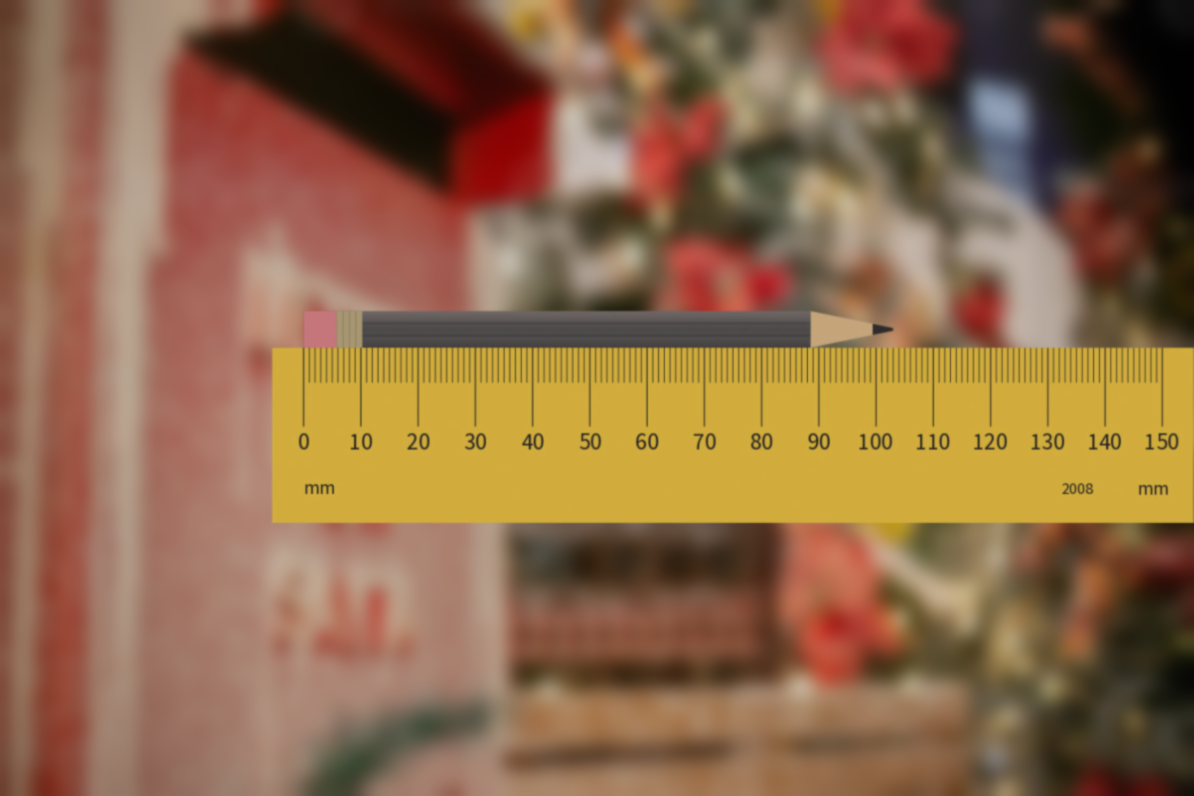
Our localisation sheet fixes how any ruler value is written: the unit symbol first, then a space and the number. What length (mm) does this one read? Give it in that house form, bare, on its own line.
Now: mm 103
